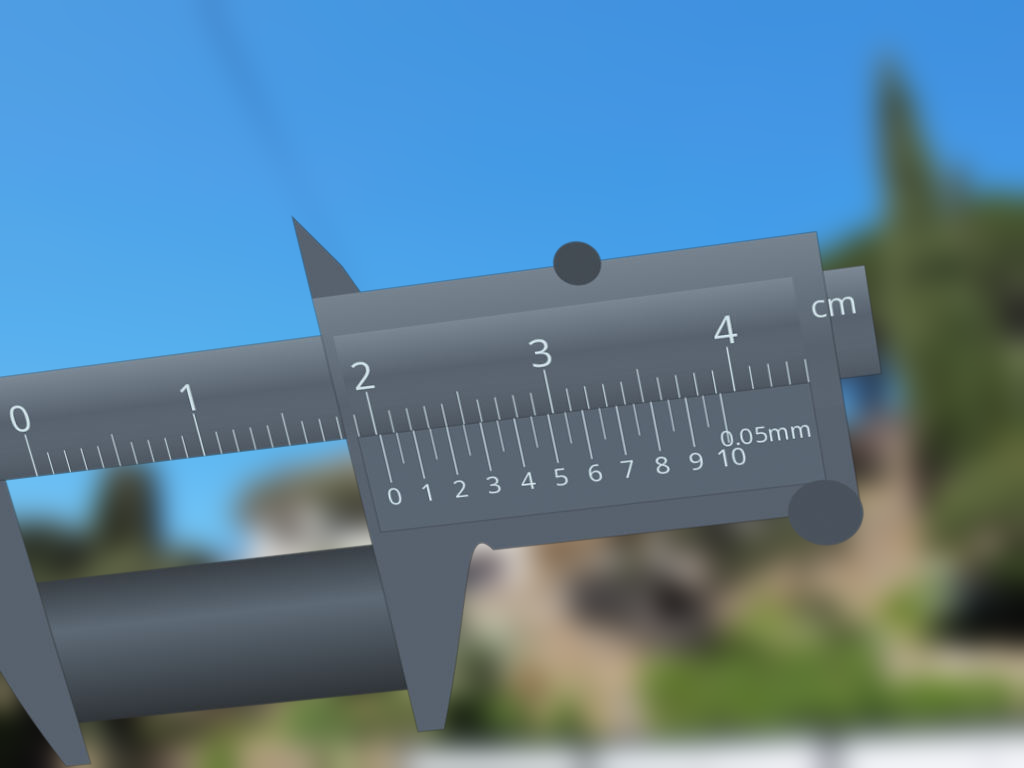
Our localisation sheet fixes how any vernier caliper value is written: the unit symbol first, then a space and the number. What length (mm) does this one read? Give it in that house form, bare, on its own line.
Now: mm 20.2
